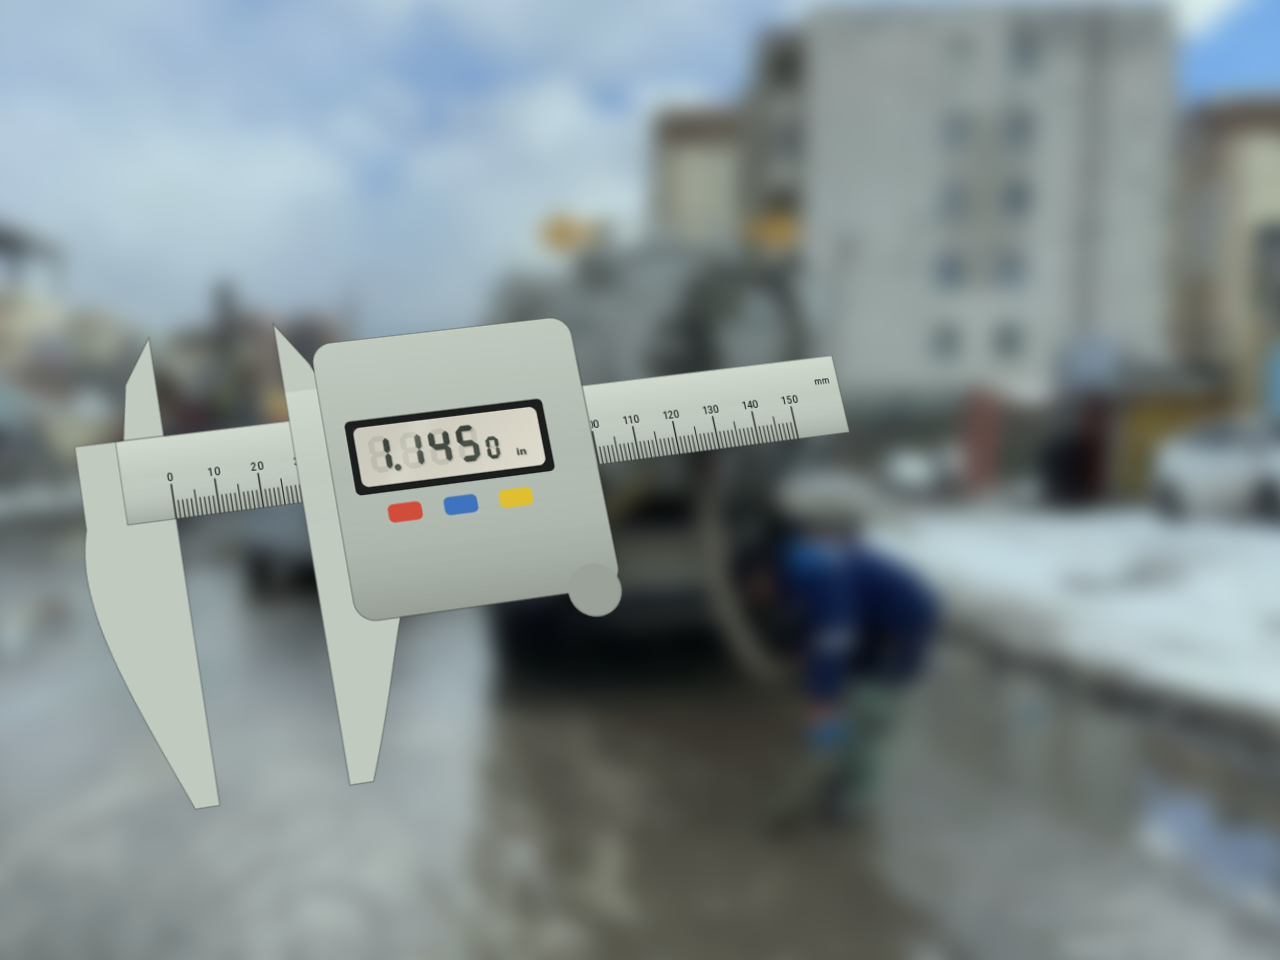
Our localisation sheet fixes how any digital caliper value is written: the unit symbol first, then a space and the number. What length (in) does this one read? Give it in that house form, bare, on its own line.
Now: in 1.1450
